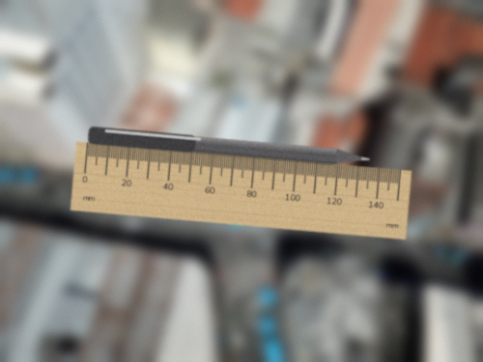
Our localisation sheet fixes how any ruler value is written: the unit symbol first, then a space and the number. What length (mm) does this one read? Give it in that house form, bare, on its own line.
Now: mm 135
